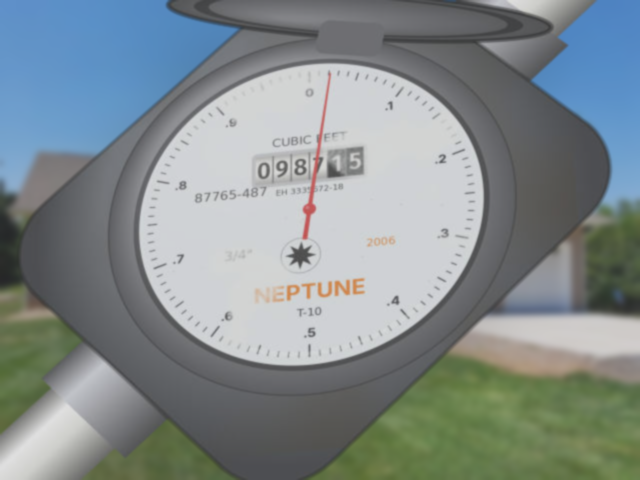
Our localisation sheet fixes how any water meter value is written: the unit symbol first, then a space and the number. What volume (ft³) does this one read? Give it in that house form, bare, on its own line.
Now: ft³ 98715.02
